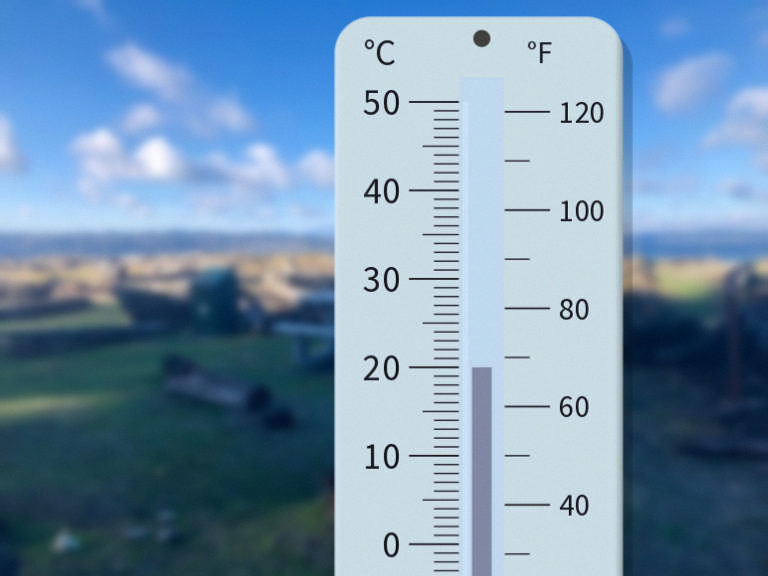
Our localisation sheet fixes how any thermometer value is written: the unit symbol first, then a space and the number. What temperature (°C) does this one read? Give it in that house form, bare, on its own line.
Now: °C 20
